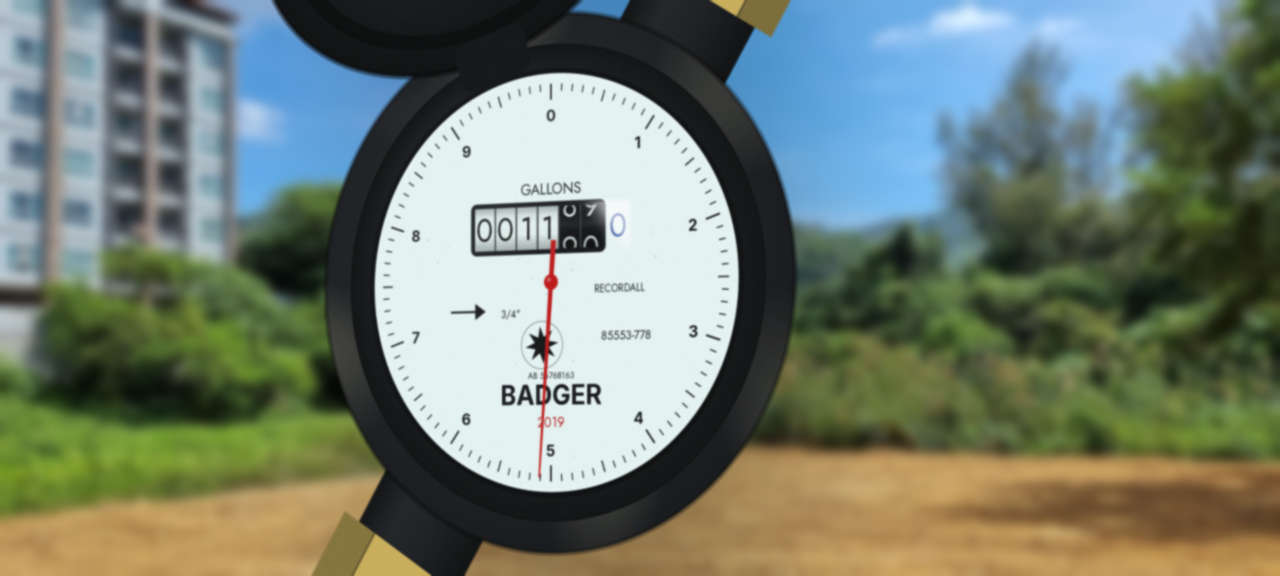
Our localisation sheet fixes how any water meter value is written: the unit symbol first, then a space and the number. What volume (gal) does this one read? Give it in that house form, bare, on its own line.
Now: gal 11895.1
